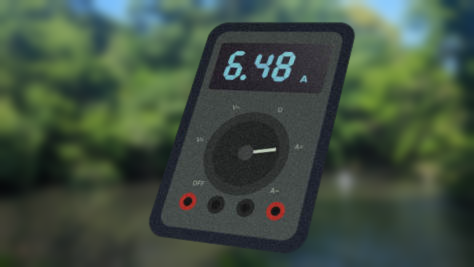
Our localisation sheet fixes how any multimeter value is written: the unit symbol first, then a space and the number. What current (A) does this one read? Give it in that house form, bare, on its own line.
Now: A 6.48
